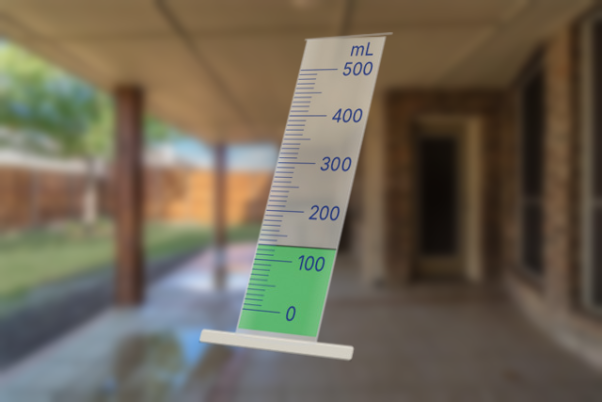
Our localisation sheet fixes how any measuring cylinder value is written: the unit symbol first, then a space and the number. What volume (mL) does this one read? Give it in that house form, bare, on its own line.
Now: mL 130
